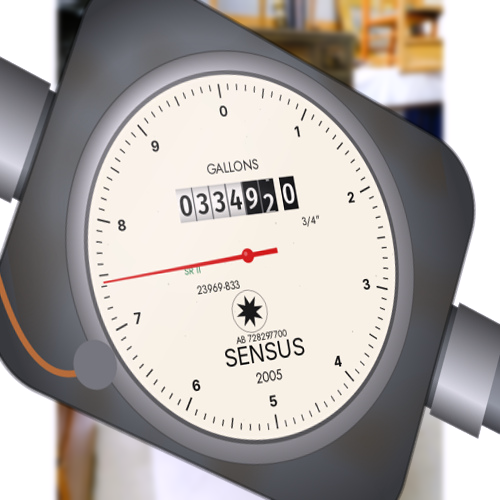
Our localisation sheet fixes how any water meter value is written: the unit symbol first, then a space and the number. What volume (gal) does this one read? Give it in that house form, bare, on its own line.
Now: gal 334917.4
